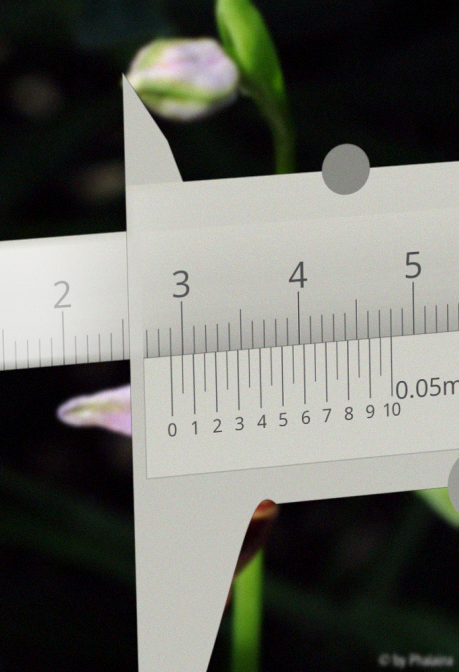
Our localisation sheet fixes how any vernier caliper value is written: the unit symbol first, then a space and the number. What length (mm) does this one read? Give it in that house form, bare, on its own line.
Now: mm 29.0
